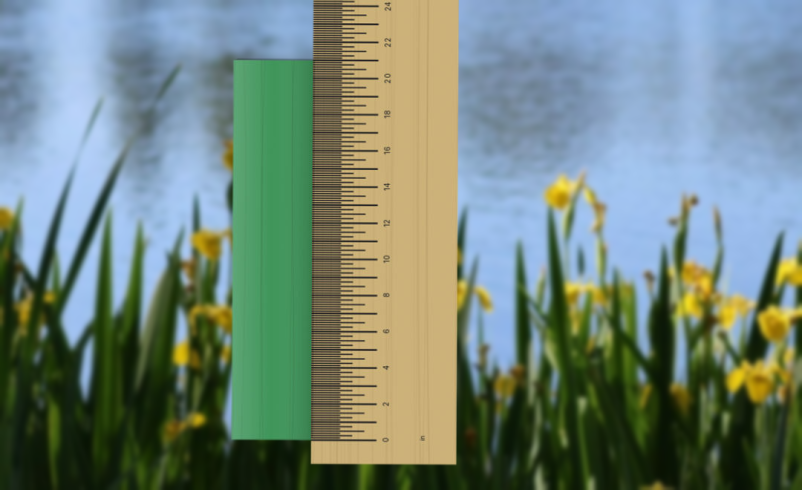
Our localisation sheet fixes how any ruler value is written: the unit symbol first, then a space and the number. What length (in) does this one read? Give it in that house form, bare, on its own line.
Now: in 21
